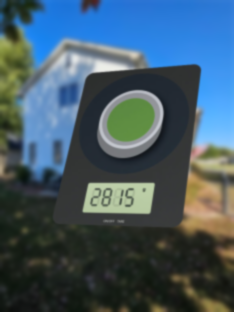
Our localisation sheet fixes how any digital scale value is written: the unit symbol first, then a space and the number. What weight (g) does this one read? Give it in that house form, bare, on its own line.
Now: g 2815
